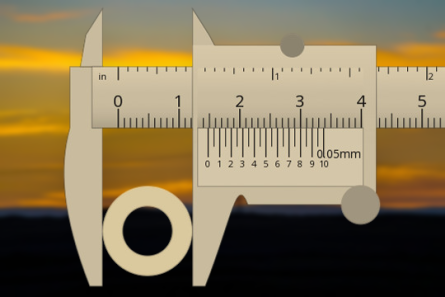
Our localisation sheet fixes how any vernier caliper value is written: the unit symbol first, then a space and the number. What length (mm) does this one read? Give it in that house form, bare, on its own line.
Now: mm 14.8
